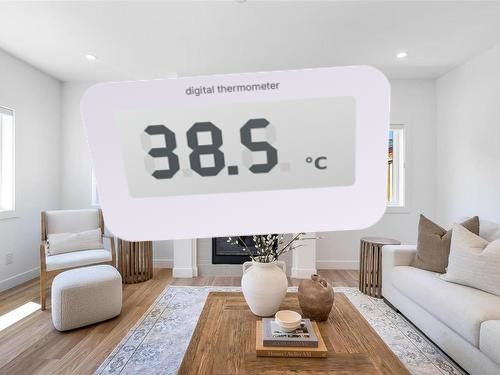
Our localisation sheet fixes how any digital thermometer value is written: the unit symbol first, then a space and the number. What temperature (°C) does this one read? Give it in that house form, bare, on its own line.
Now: °C 38.5
